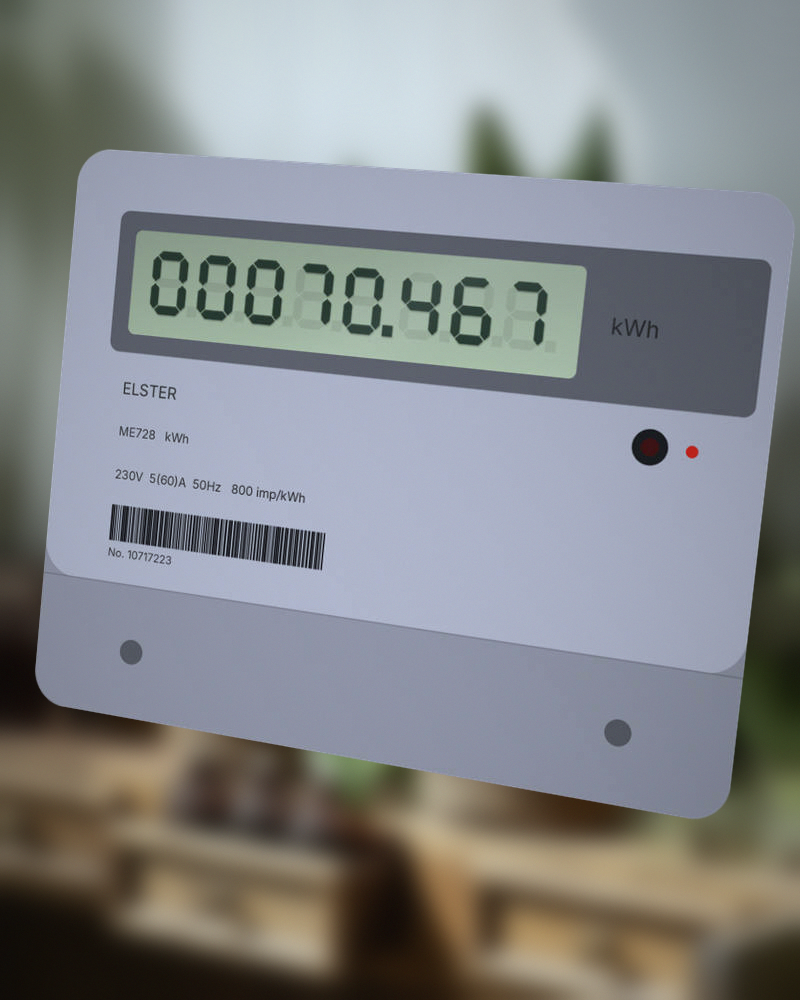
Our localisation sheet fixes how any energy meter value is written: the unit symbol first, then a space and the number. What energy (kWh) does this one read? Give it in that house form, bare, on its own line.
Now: kWh 70.467
